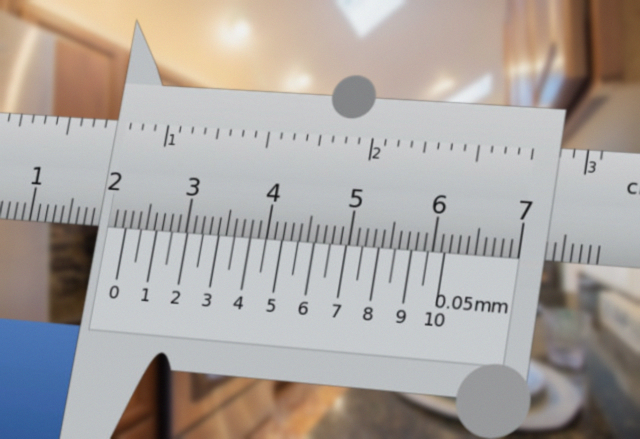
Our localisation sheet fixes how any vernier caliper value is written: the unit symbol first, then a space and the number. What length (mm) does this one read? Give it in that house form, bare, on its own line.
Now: mm 22.4
